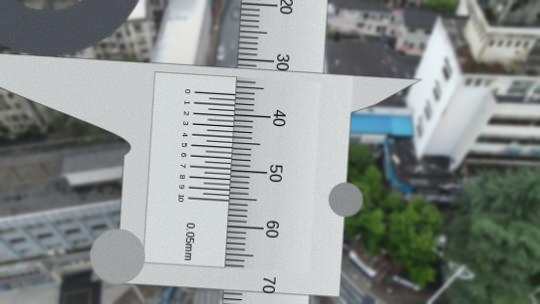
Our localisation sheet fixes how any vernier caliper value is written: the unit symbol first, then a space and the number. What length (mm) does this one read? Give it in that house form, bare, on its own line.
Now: mm 36.4
